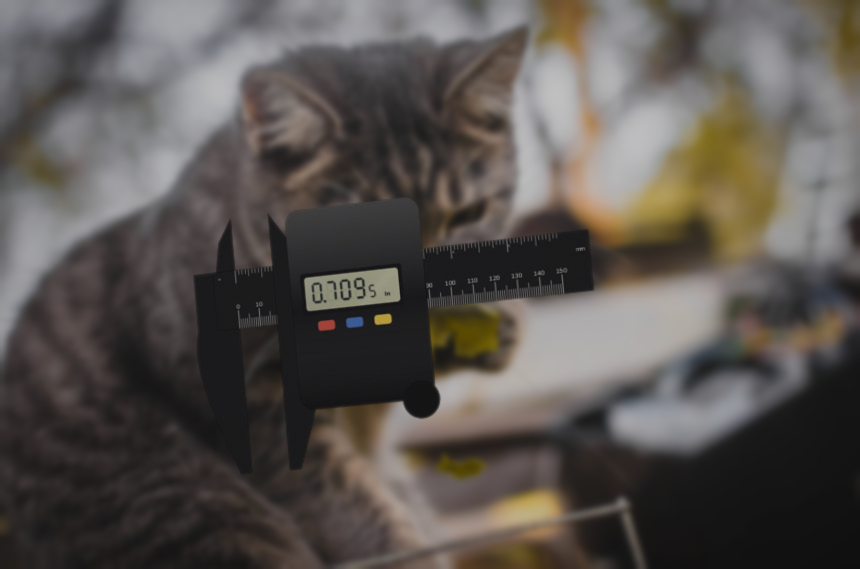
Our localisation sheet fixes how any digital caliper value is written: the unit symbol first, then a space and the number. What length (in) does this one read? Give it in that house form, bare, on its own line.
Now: in 0.7095
